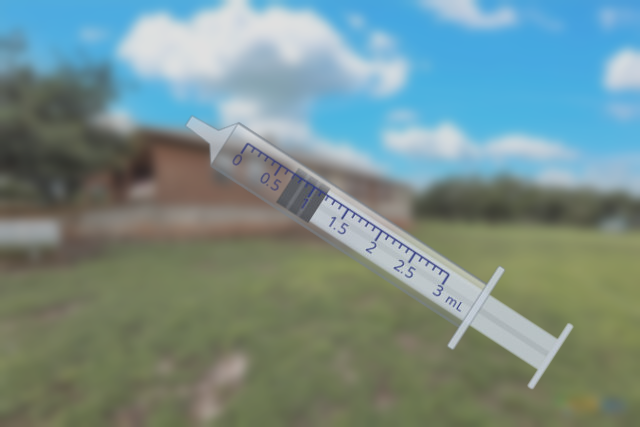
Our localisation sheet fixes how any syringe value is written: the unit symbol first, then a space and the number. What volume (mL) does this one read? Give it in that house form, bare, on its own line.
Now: mL 0.7
